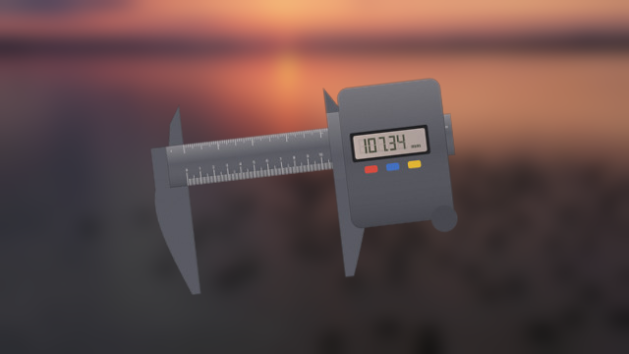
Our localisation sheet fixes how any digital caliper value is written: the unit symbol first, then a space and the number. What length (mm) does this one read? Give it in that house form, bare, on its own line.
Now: mm 107.34
